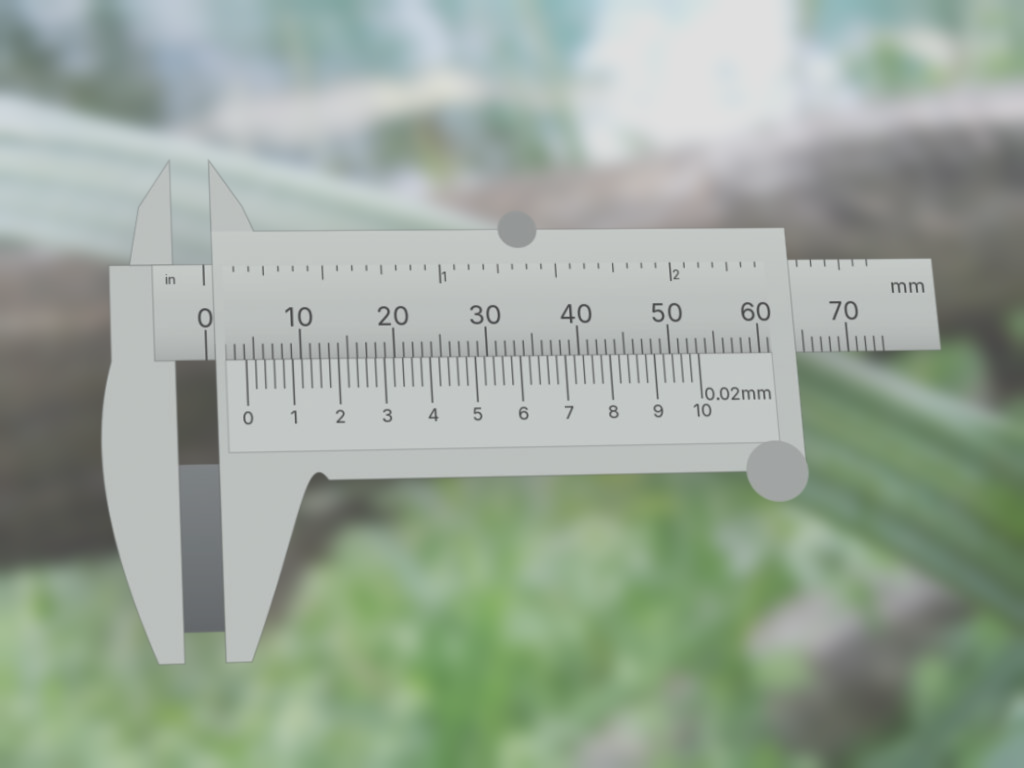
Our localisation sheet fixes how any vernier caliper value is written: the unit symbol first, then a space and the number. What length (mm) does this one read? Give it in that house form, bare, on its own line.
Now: mm 4.2
